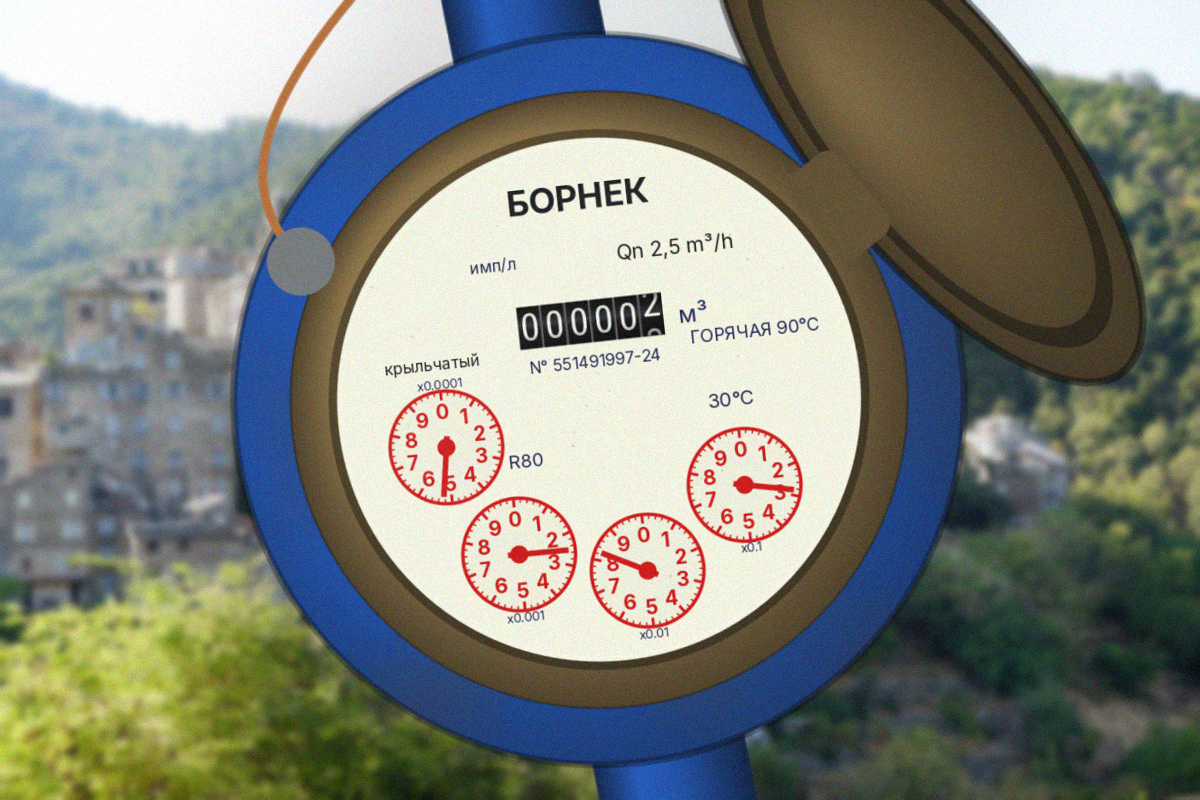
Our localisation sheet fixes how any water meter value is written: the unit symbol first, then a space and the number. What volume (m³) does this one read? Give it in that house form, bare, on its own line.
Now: m³ 2.2825
